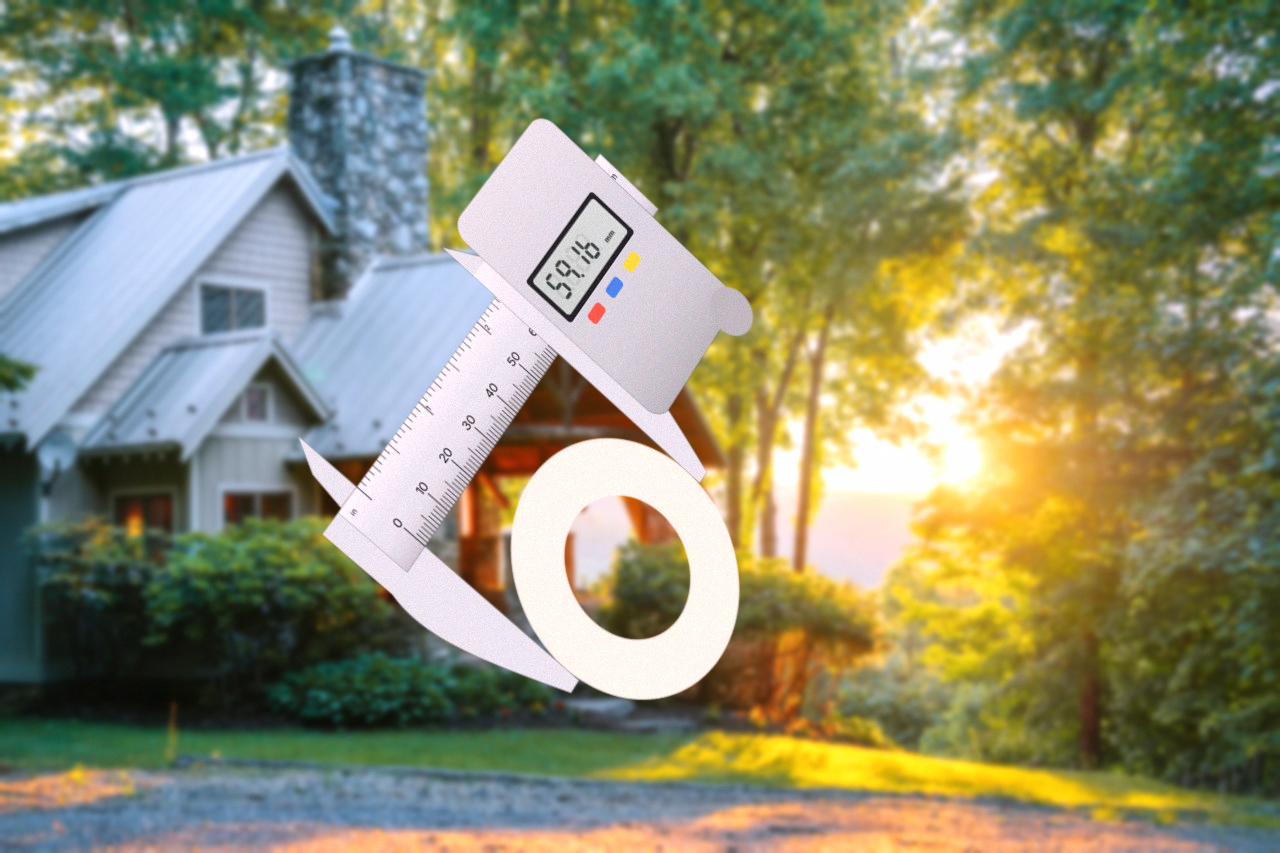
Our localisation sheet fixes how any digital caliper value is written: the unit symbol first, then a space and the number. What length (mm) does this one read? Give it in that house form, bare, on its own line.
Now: mm 59.16
